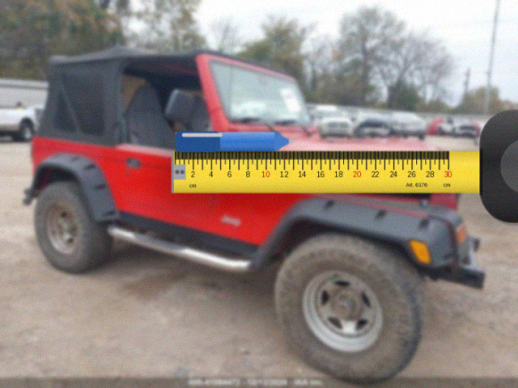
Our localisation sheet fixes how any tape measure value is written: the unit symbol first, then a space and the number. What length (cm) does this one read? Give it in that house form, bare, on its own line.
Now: cm 13
